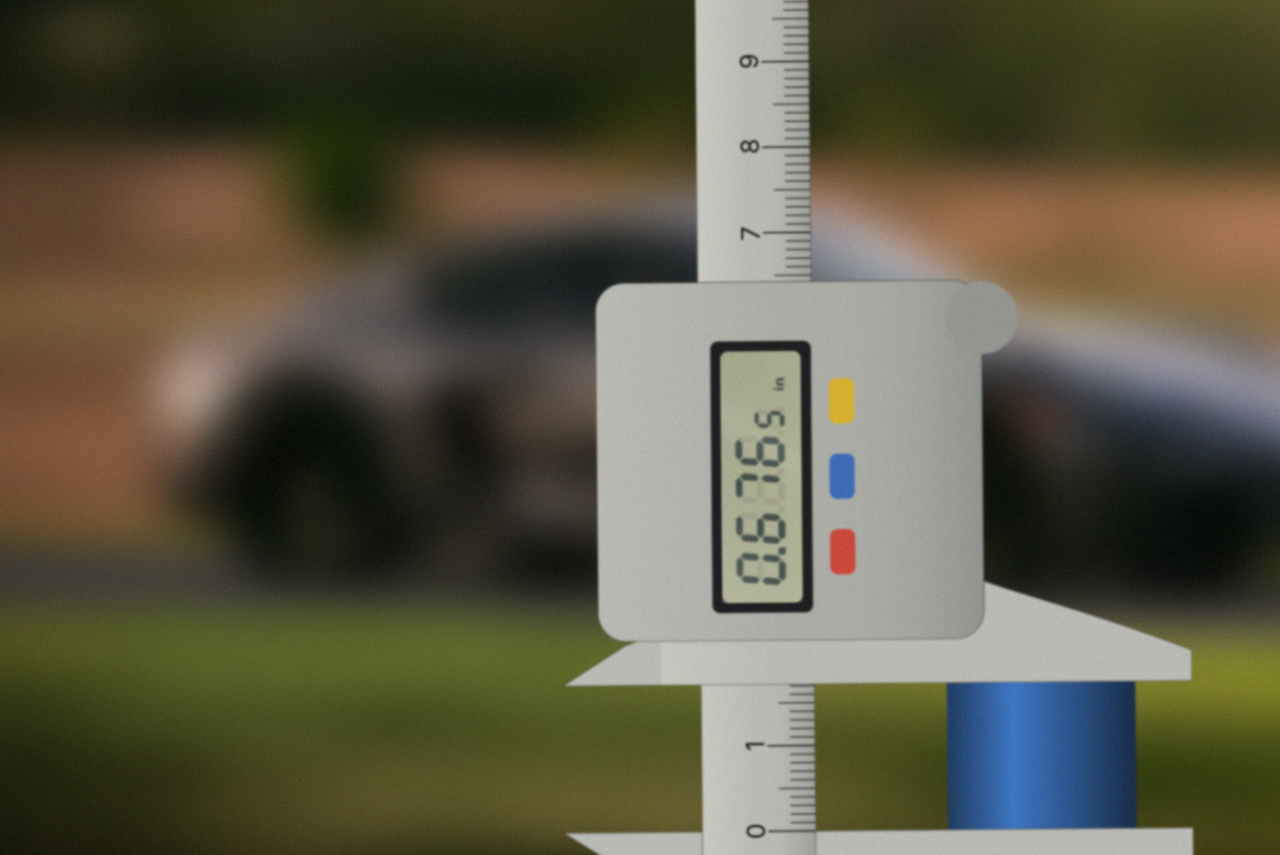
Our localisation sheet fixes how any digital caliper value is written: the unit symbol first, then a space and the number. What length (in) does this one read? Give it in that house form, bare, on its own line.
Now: in 0.6765
